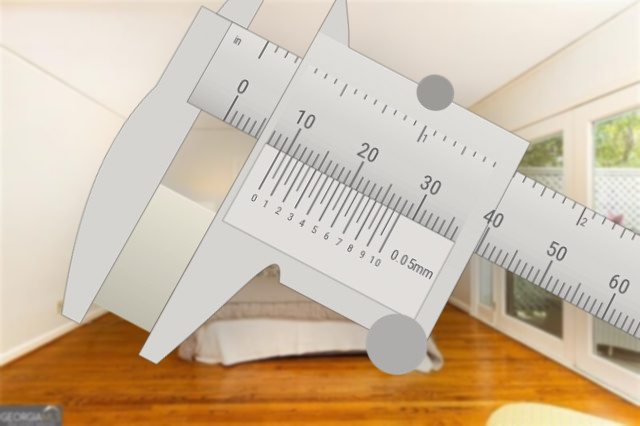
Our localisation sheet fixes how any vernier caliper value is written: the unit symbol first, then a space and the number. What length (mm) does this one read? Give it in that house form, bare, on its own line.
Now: mm 9.0
